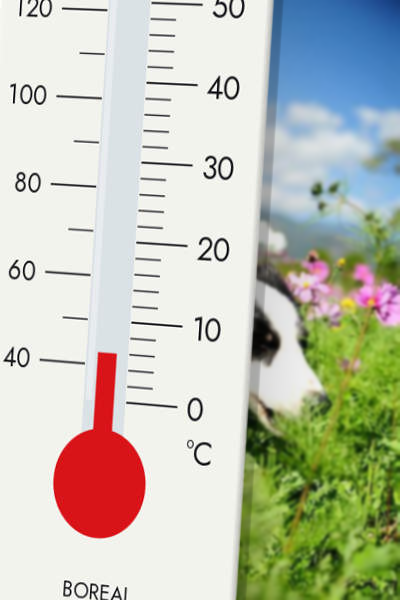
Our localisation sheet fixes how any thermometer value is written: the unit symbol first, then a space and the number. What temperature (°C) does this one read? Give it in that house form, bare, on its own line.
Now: °C 6
